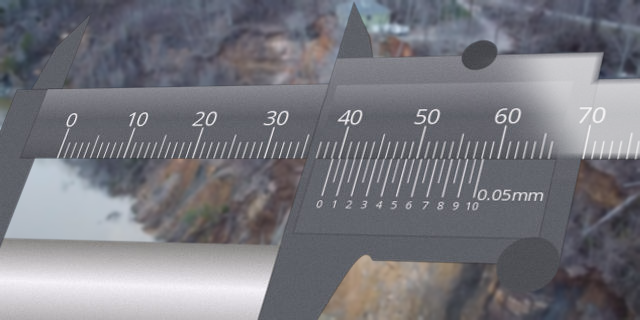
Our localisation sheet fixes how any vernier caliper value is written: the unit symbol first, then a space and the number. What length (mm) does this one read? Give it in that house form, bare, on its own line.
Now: mm 39.2
